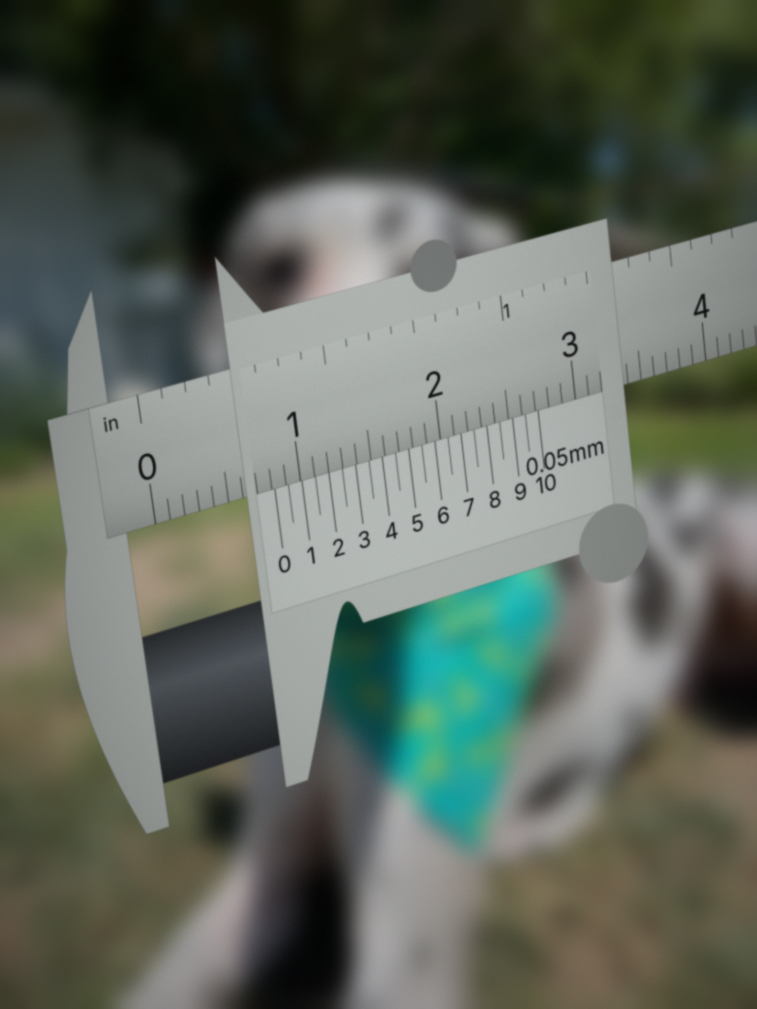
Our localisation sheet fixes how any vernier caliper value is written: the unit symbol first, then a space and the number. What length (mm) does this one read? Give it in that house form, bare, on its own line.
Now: mm 8.2
